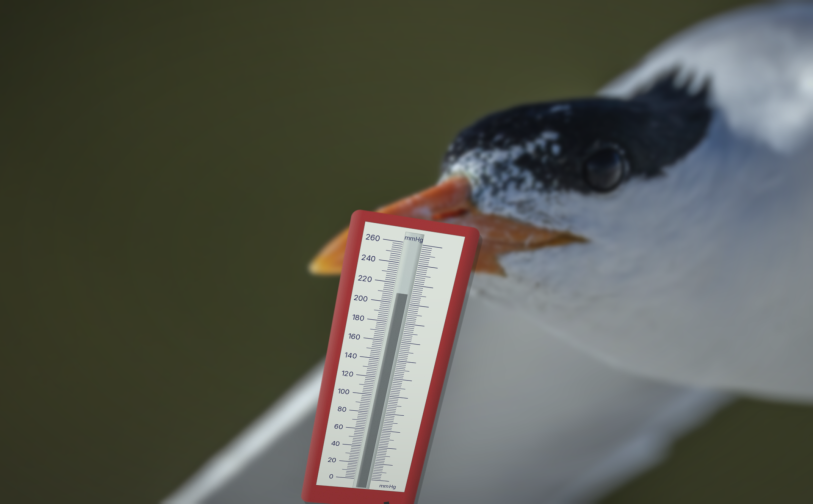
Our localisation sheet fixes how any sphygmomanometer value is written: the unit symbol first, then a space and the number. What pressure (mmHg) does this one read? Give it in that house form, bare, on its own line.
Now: mmHg 210
